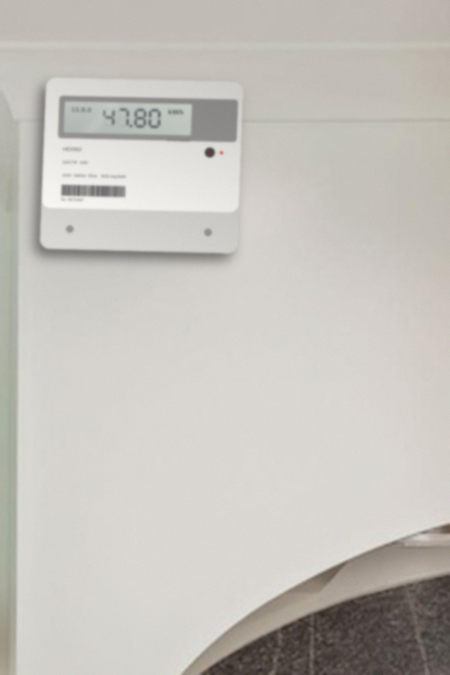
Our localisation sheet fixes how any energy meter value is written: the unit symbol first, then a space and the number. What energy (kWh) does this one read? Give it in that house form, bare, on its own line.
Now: kWh 47.80
